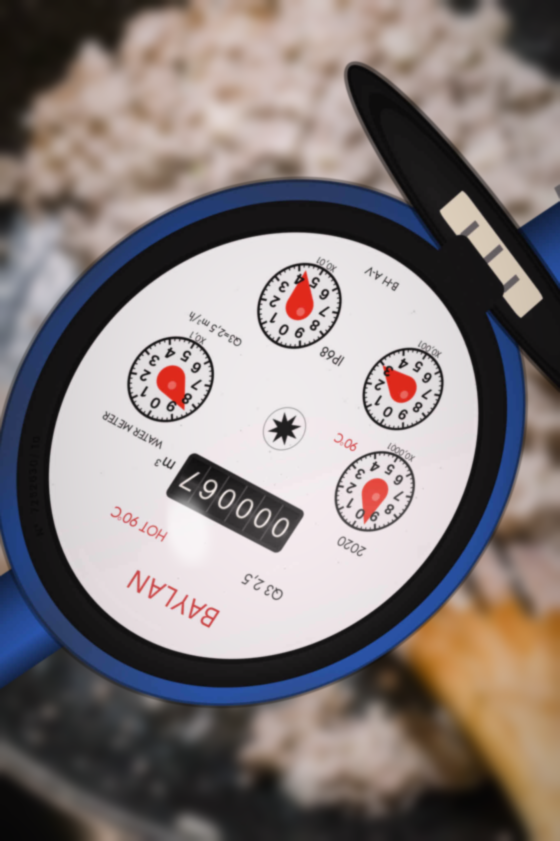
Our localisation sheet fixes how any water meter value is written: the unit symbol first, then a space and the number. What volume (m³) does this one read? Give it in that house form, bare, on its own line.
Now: m³ 67.8429
